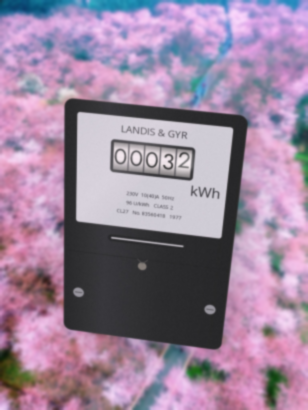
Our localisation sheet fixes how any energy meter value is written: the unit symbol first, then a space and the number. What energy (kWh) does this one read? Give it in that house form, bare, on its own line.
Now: kWh 32
